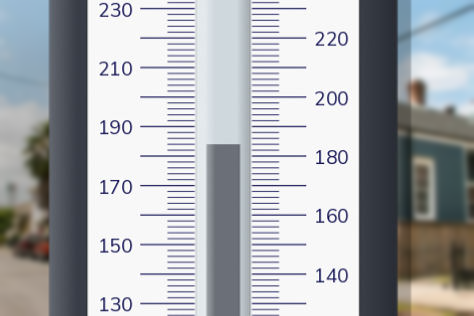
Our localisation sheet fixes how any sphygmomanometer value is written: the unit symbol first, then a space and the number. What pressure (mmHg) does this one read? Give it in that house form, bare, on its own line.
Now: mmHg 184
